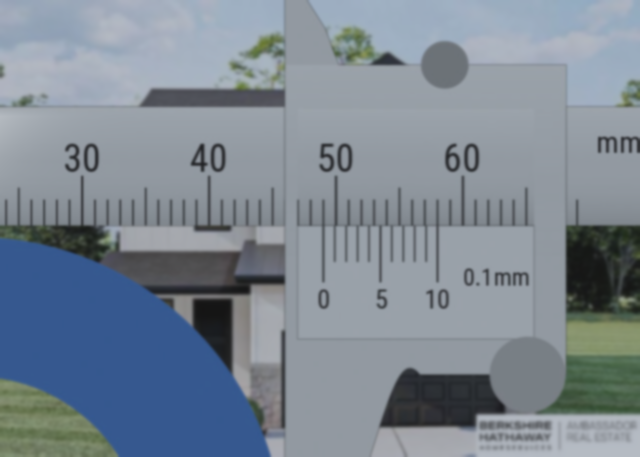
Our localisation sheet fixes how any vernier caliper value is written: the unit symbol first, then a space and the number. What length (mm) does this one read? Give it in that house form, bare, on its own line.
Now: mm 49.0
